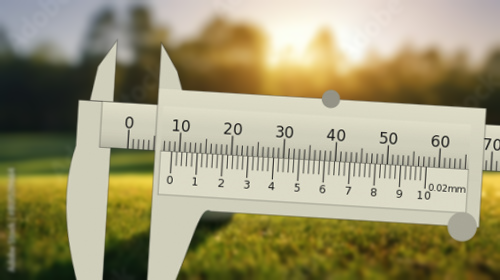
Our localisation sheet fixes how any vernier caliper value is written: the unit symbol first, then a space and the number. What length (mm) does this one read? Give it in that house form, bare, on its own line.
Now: mm 8.5
